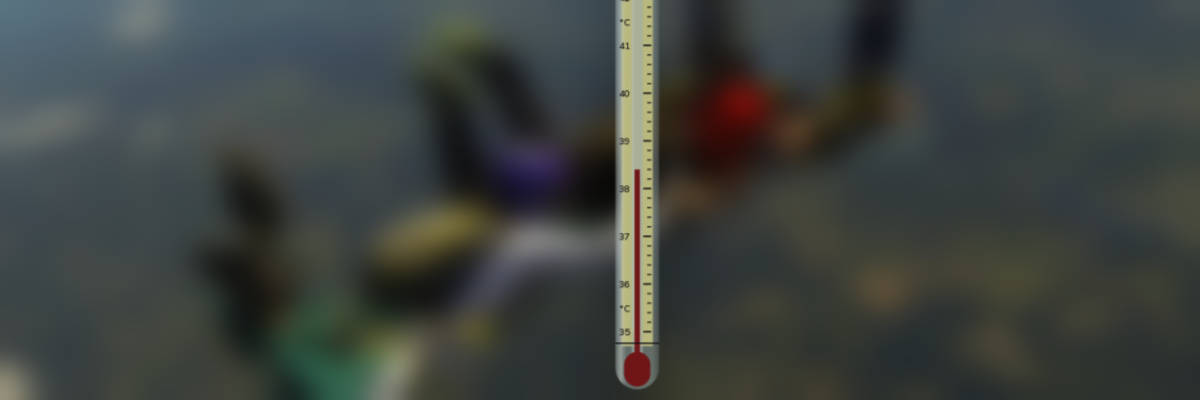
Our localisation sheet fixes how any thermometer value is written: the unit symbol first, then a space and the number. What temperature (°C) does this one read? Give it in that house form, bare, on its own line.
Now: °C 38.4
